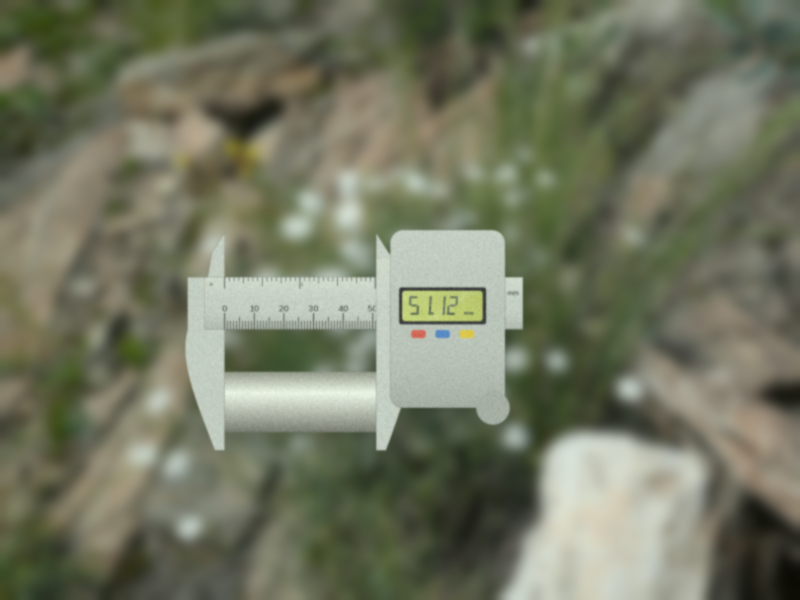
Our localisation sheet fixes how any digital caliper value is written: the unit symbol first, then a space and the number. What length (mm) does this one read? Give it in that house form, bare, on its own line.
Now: mm 51.12
